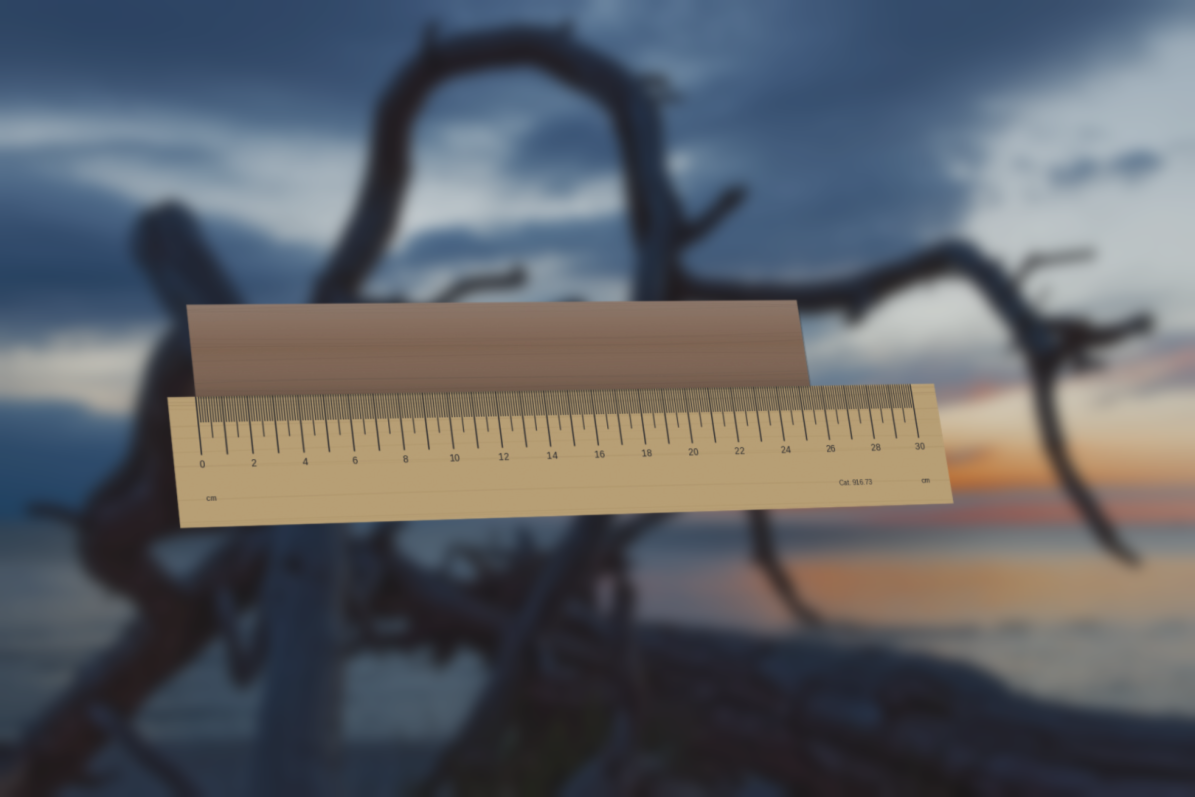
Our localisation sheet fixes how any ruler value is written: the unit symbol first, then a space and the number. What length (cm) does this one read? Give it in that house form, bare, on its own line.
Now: cm 25.5
